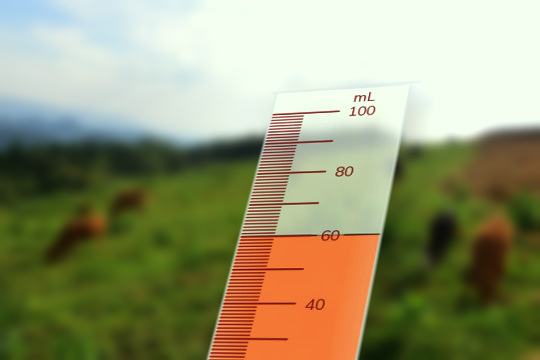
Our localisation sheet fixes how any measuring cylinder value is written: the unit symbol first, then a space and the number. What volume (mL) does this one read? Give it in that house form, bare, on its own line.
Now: mL 60
